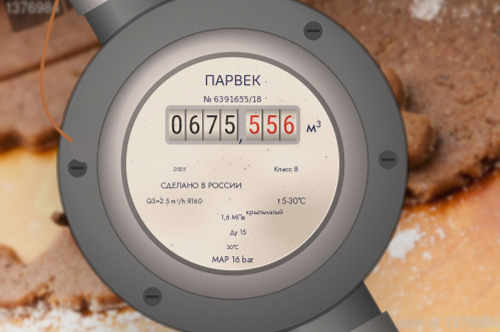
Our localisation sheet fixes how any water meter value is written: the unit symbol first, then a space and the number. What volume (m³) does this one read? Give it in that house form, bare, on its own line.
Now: m³ 675.556
